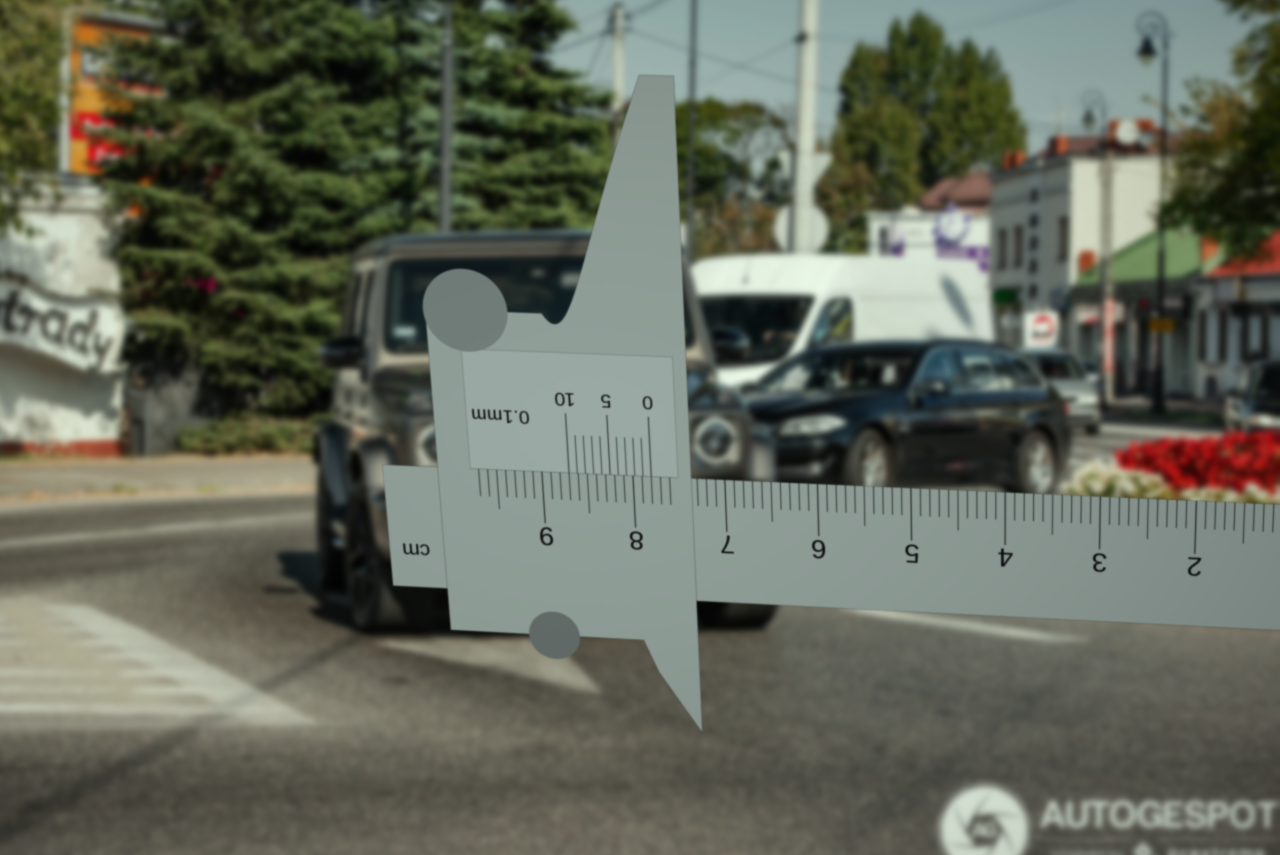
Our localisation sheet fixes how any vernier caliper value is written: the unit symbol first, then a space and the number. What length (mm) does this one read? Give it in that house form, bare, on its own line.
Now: mm 78.0
